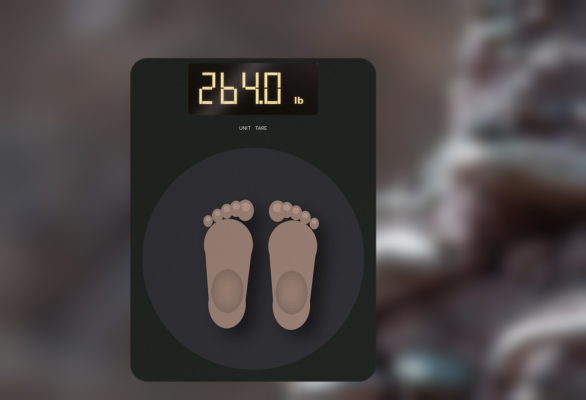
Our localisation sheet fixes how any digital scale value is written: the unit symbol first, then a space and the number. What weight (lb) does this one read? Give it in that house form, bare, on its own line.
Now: lb 264.0
